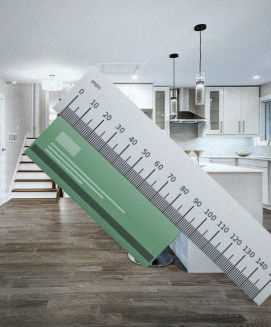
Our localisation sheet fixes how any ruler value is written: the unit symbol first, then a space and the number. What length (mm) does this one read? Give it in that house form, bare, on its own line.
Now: mm 95
